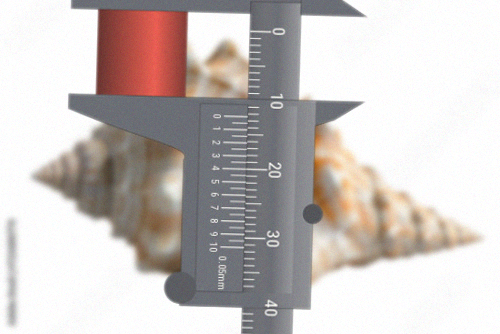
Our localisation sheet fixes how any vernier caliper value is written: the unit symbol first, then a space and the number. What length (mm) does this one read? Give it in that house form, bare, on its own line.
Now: mm 12.4
